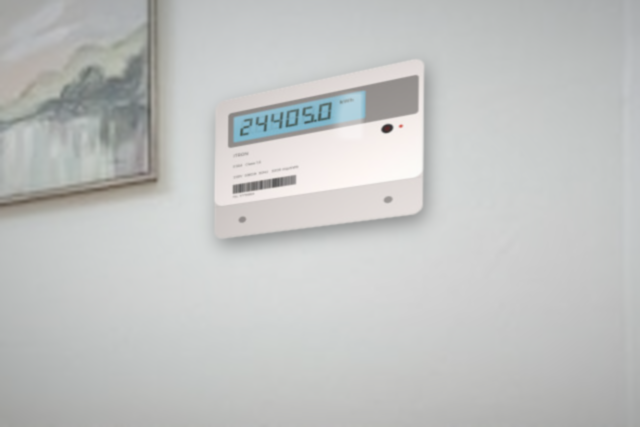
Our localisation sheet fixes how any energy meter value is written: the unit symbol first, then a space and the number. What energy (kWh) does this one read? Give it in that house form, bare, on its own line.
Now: kWh 24405.0
